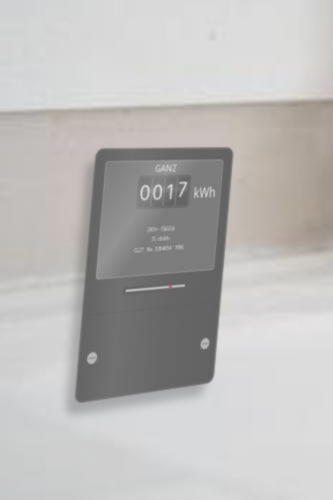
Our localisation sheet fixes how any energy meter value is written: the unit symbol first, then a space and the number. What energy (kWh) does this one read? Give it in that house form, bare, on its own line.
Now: kWh 17
